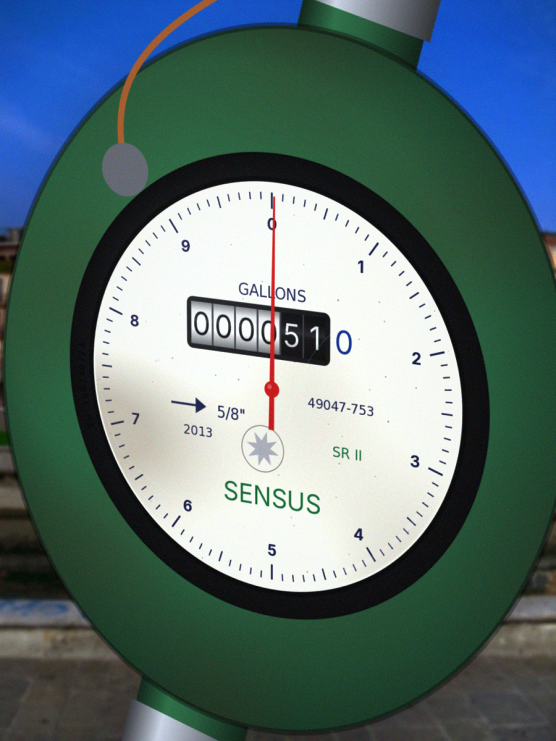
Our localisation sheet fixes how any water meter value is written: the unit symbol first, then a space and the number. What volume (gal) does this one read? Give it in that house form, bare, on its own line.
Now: gal 510.0
